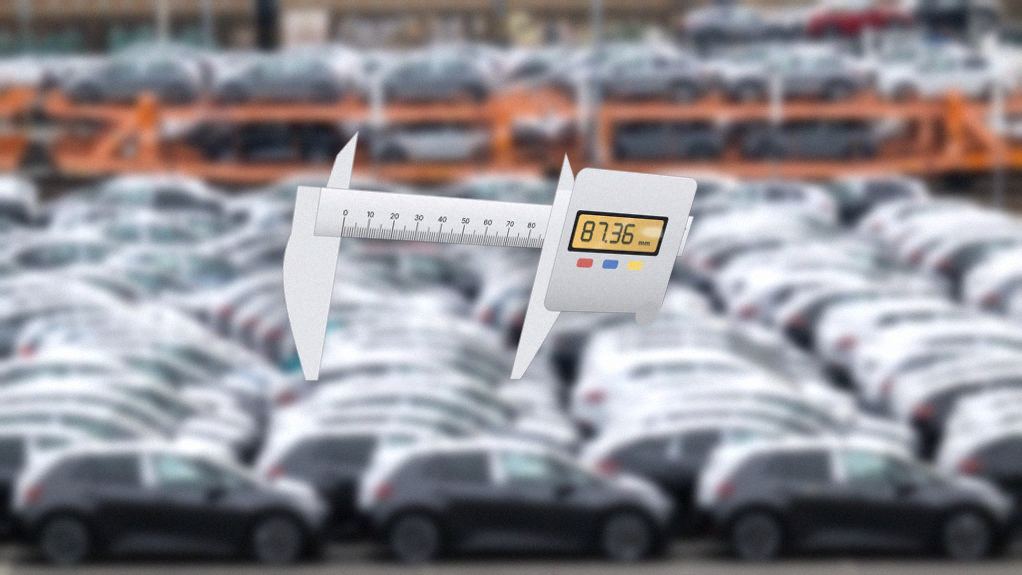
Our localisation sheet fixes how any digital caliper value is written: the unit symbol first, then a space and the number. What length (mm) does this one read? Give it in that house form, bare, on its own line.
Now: mm 87.36
